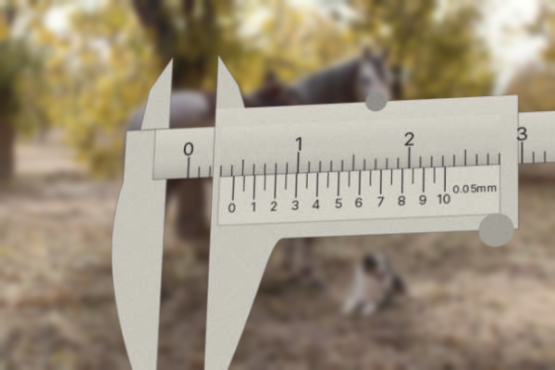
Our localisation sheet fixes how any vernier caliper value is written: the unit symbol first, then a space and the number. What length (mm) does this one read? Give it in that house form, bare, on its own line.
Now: mm 4.2
